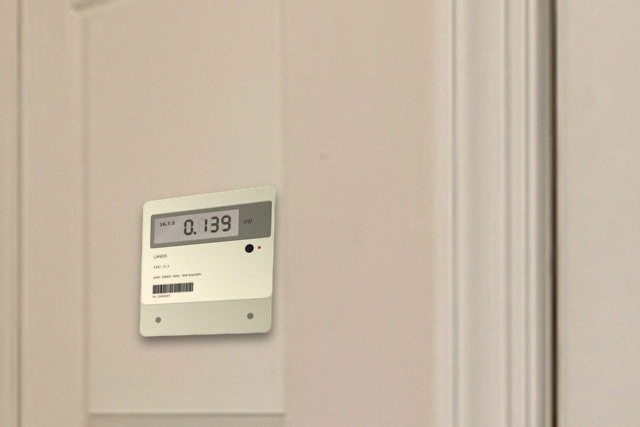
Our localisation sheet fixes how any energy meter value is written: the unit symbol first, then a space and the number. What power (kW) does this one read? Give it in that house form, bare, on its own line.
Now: kW 0.139
